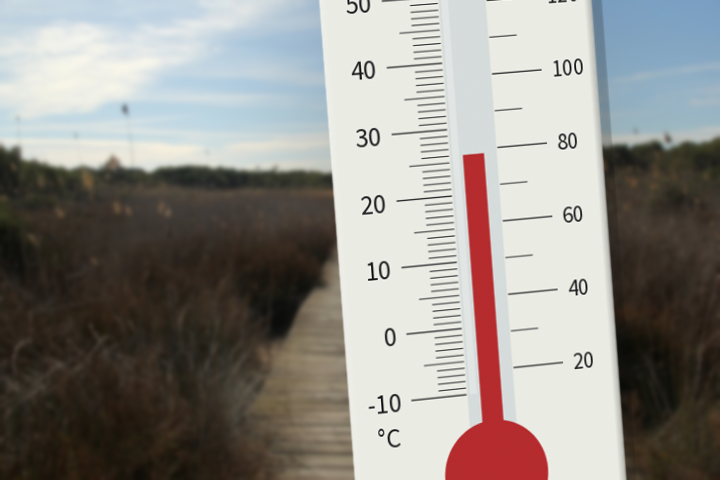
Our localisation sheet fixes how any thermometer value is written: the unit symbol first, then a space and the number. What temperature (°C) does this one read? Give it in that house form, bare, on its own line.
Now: °C 26
